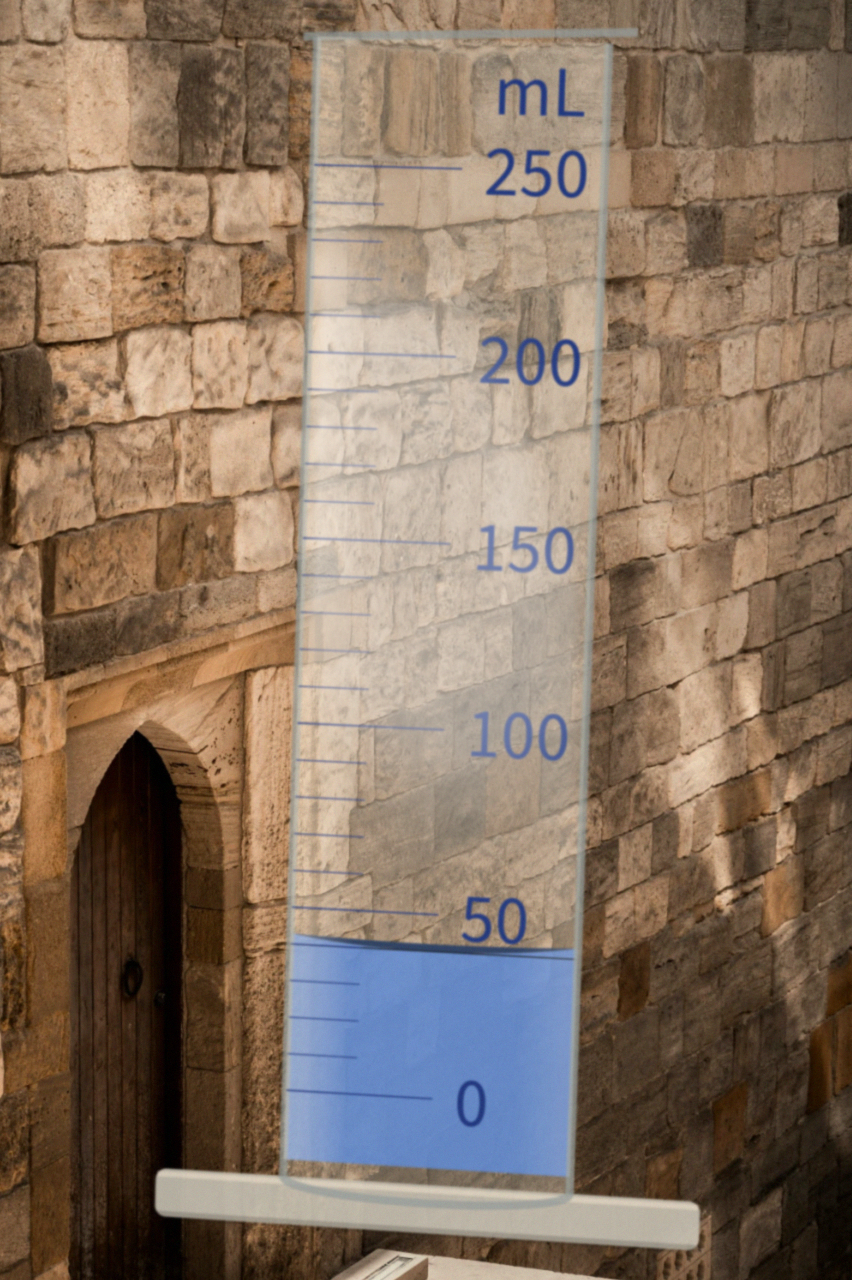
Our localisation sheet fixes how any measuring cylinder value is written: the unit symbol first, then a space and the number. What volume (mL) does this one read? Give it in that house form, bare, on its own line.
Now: mL 40
